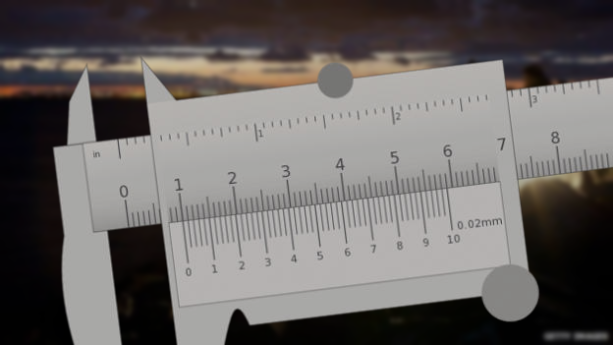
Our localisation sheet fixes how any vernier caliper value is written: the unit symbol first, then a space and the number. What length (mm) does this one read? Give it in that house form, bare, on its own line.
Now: mm 10.0
